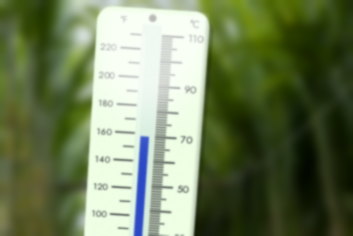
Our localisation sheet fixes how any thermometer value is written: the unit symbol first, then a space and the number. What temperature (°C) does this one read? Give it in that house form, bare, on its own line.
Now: °C 70
